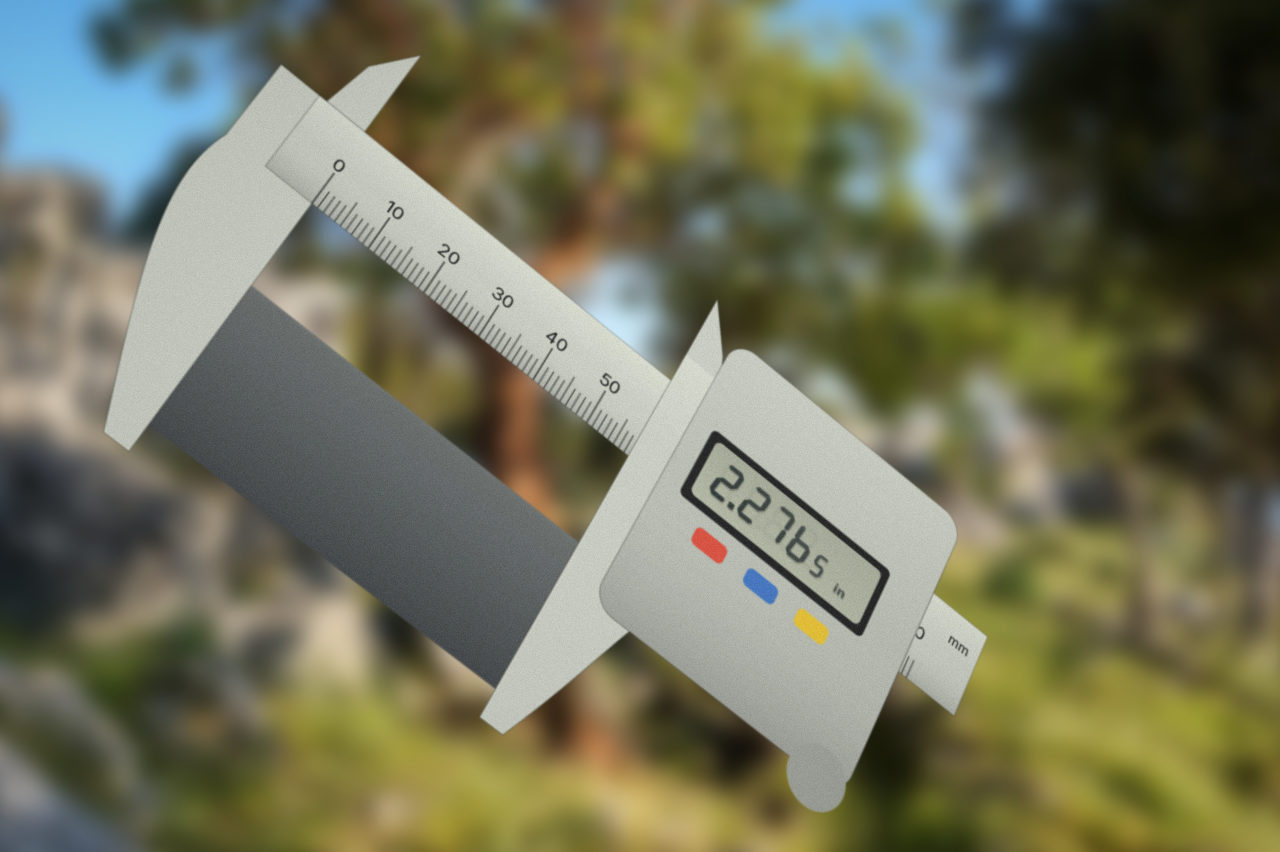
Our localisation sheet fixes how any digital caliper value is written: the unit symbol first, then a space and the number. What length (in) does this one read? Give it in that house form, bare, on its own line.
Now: in 2.2765
